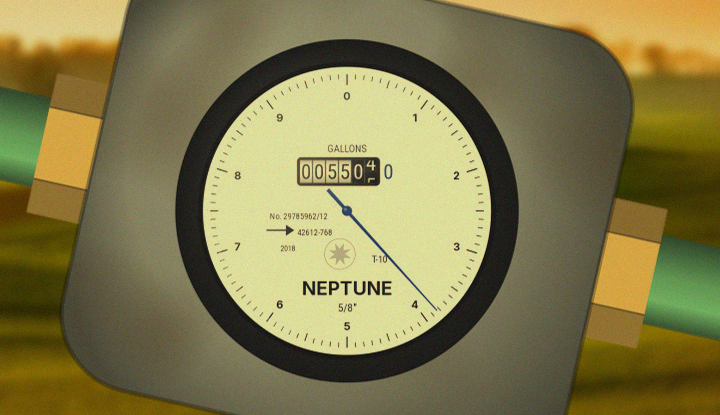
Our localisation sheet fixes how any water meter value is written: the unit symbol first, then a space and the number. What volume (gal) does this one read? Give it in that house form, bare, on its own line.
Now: gal 55043.8
